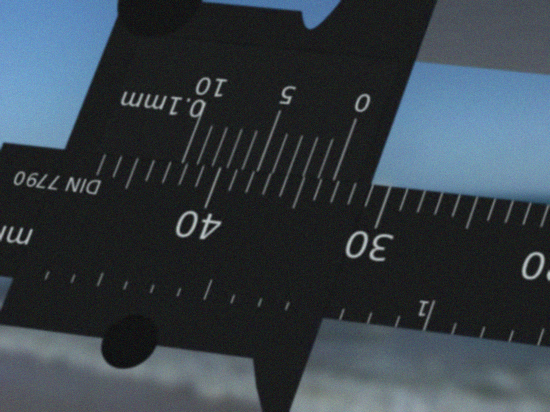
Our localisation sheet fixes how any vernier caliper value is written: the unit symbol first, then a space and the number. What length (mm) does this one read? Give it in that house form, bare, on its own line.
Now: mm 33.3
